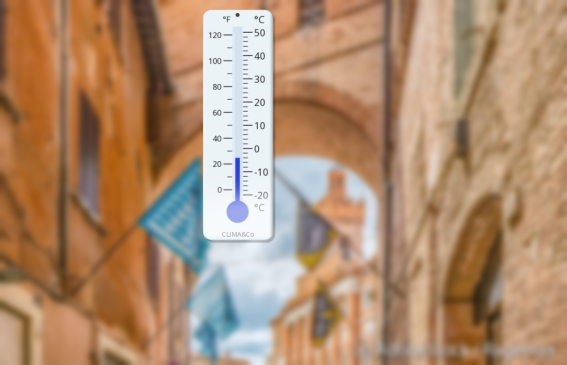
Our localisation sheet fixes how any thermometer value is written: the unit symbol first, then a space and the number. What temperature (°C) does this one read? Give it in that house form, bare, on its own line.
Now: °C -4
